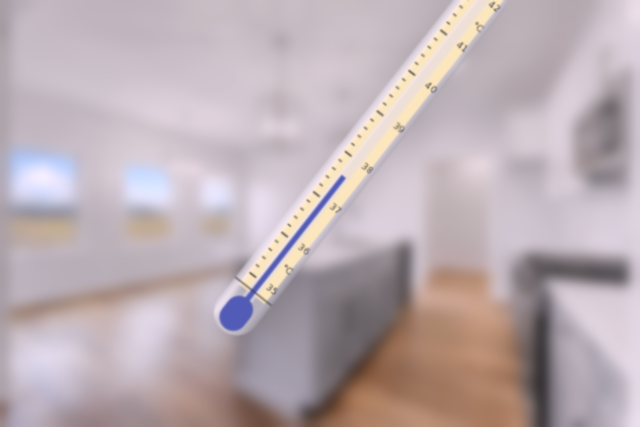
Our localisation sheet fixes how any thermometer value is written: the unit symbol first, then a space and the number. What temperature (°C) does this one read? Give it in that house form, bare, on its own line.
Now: °C 37.6
